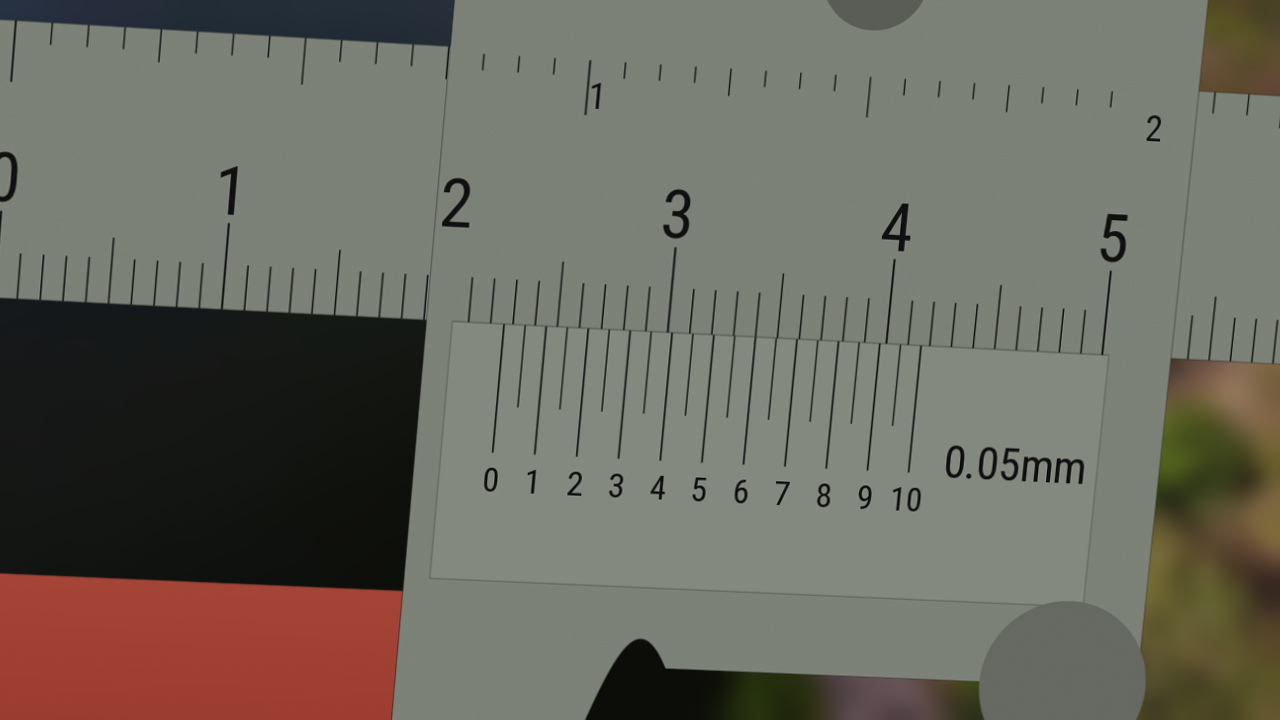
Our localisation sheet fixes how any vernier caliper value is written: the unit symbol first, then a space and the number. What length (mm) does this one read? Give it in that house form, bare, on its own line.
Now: mm 22.6
